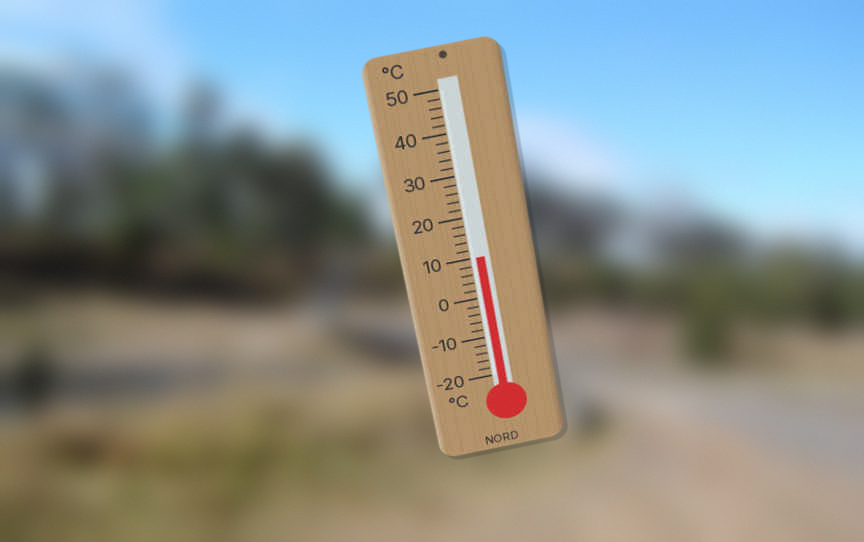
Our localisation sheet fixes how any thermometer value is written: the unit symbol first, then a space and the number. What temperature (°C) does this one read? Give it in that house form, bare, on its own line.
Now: °C 10
